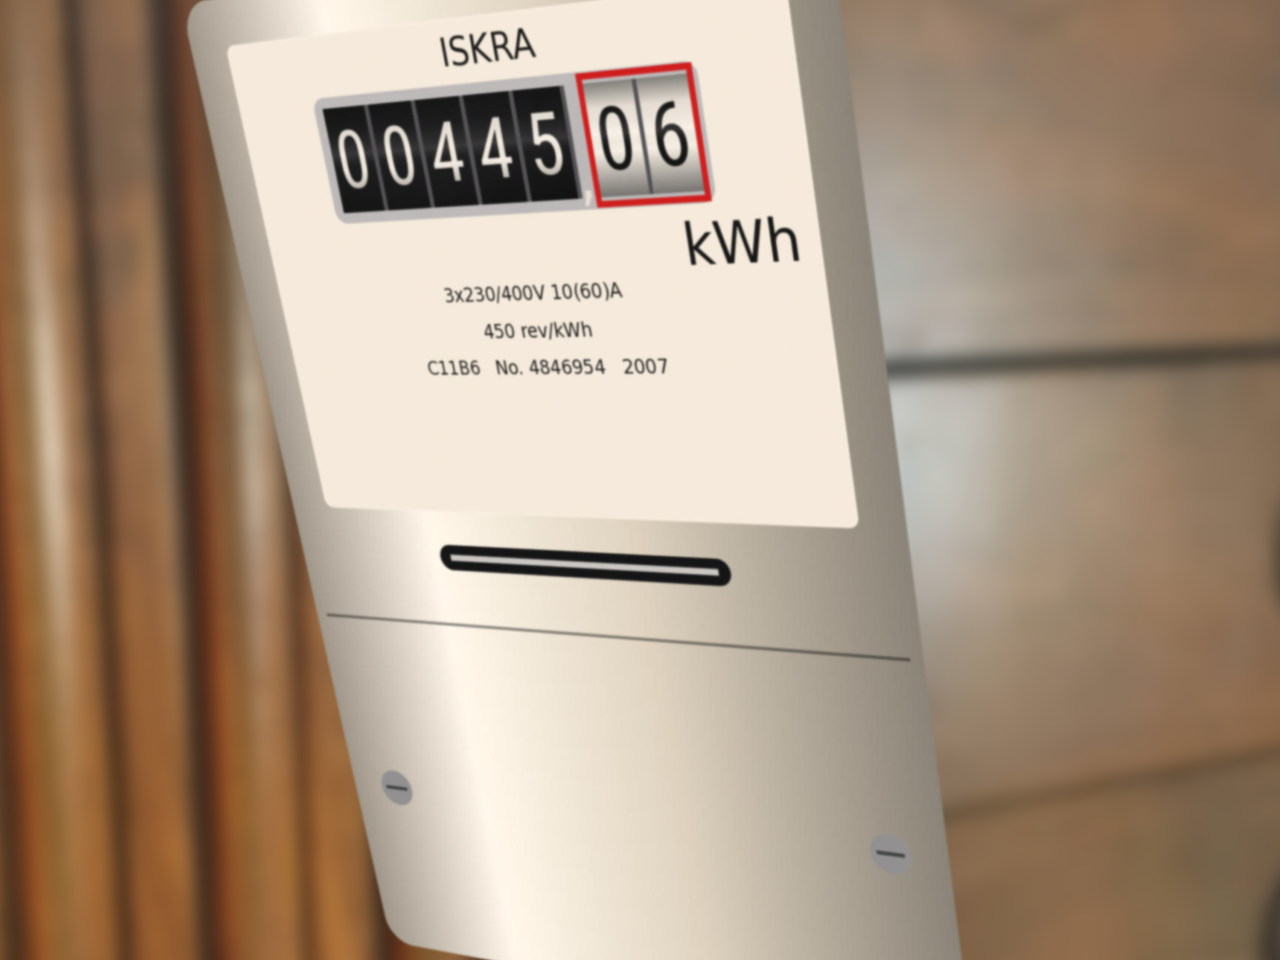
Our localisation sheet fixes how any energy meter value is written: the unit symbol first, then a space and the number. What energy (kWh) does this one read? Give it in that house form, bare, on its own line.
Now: kWh 445.06
